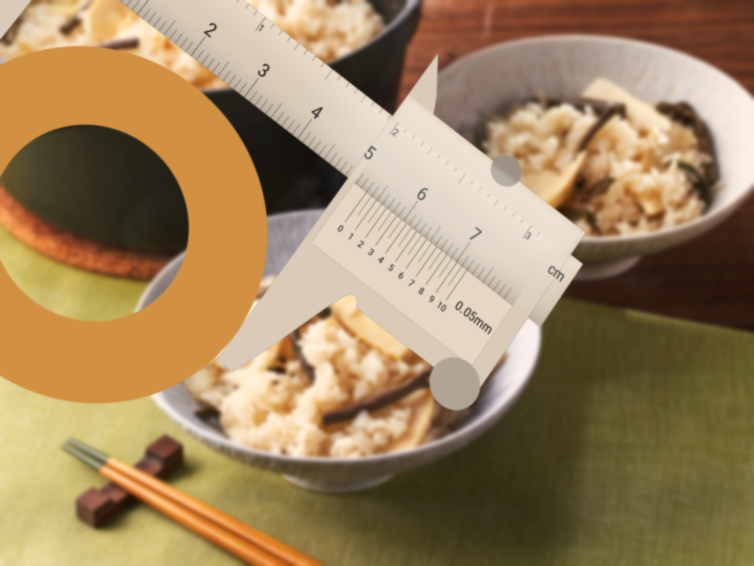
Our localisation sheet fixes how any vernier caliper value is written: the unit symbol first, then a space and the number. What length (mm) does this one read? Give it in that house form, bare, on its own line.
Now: mm 53.0
